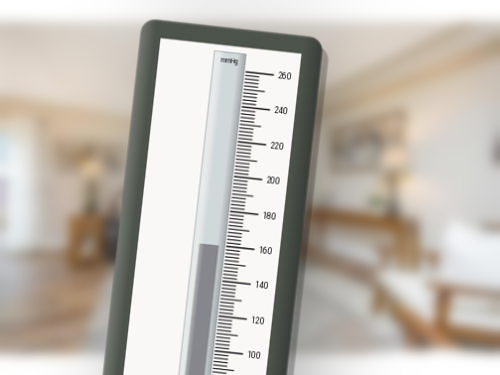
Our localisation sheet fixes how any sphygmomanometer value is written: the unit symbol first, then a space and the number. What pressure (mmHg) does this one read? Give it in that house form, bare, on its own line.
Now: mmHg 160
